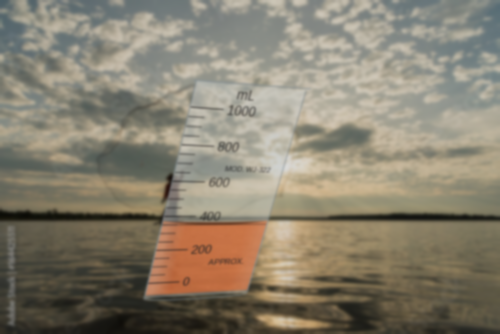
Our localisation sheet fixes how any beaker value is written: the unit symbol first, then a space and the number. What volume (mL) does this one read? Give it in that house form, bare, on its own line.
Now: mL 350
